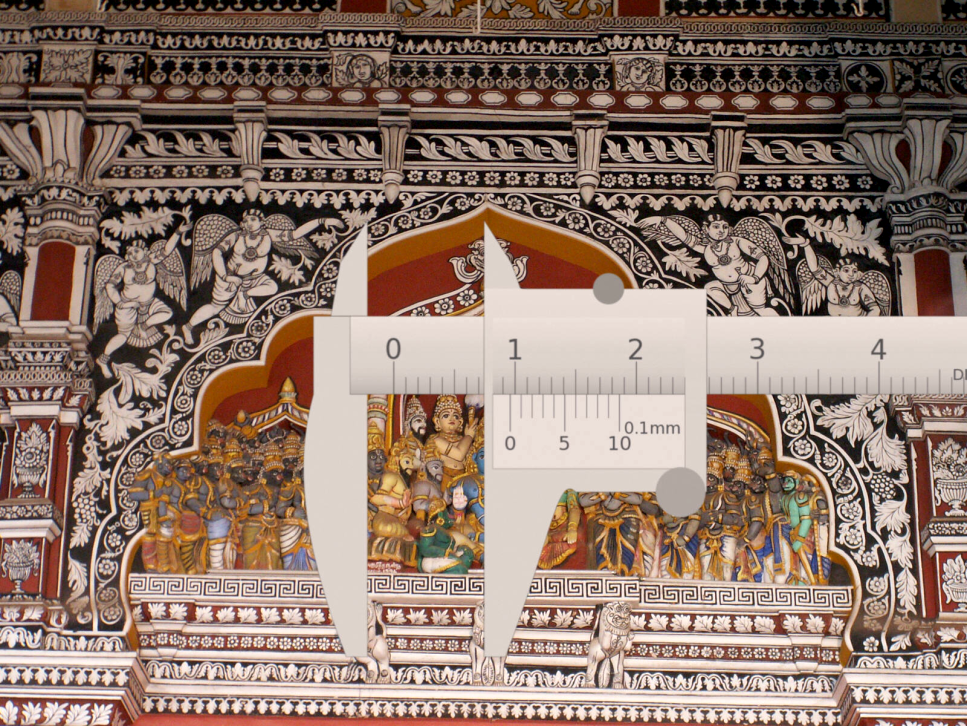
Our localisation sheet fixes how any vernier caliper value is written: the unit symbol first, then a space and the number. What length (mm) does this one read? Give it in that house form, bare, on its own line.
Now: mm 9.6
